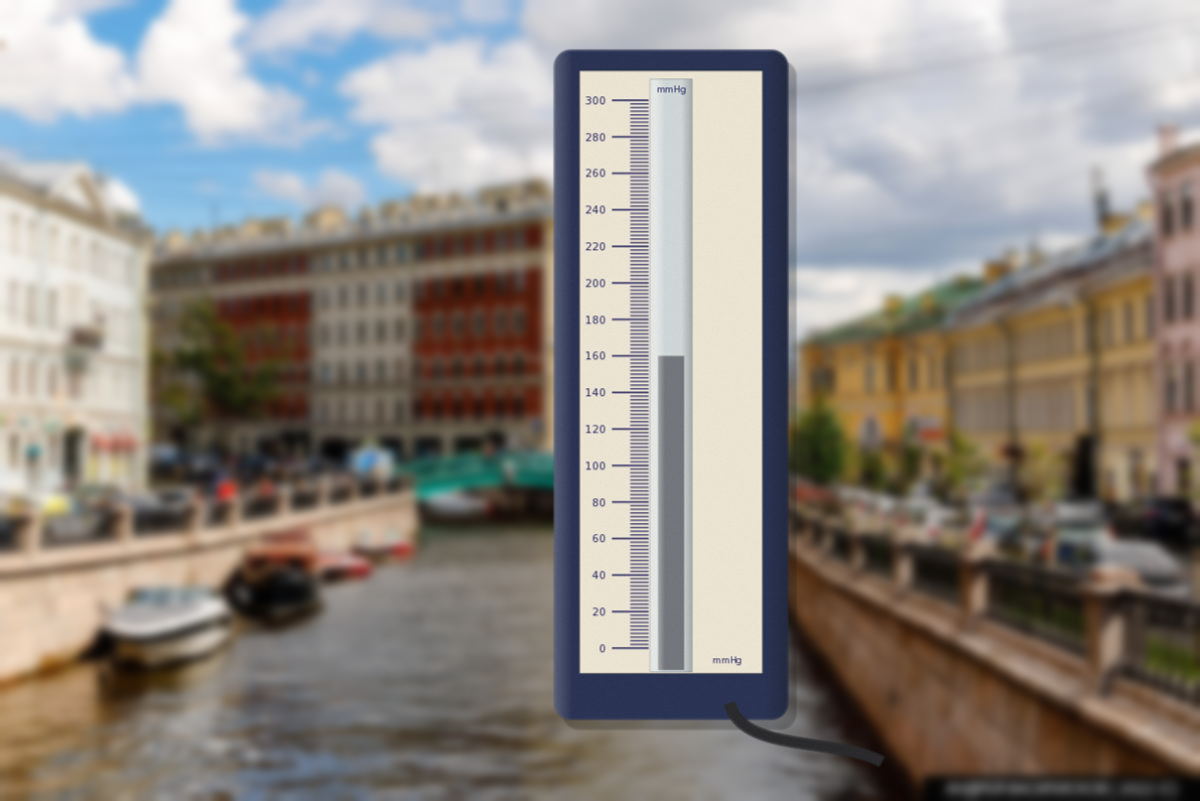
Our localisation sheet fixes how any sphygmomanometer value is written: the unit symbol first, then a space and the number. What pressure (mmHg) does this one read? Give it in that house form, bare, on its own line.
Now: mmHg 160
